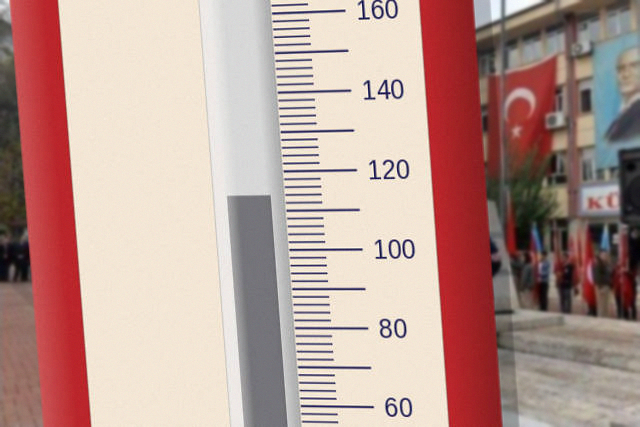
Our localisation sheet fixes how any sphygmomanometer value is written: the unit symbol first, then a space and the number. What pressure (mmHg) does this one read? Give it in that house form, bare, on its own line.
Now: mmHg 114
